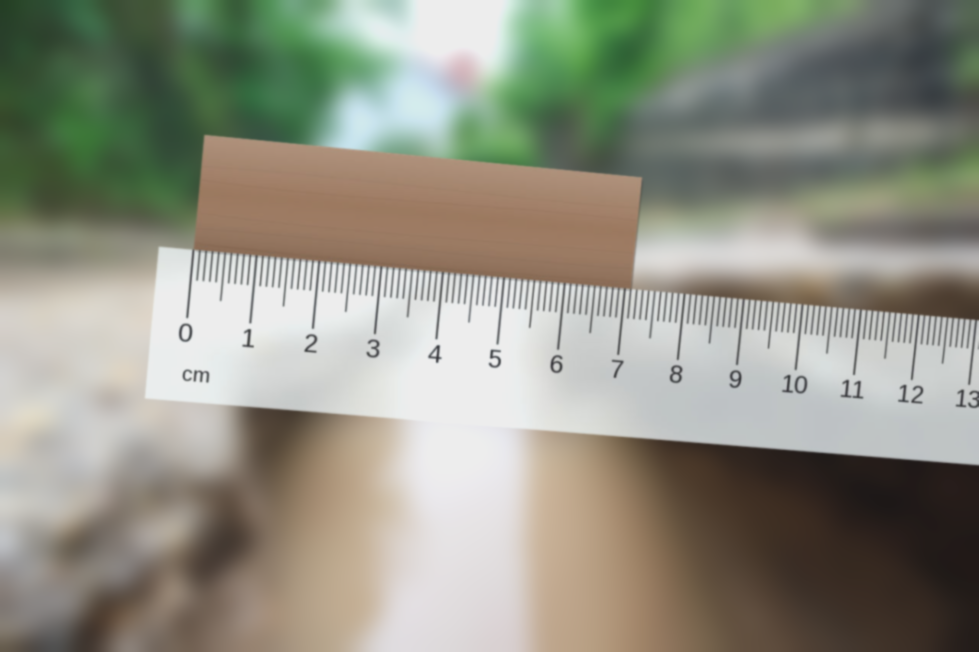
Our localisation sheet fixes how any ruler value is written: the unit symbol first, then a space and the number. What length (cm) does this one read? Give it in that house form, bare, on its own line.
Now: cm 7.1
